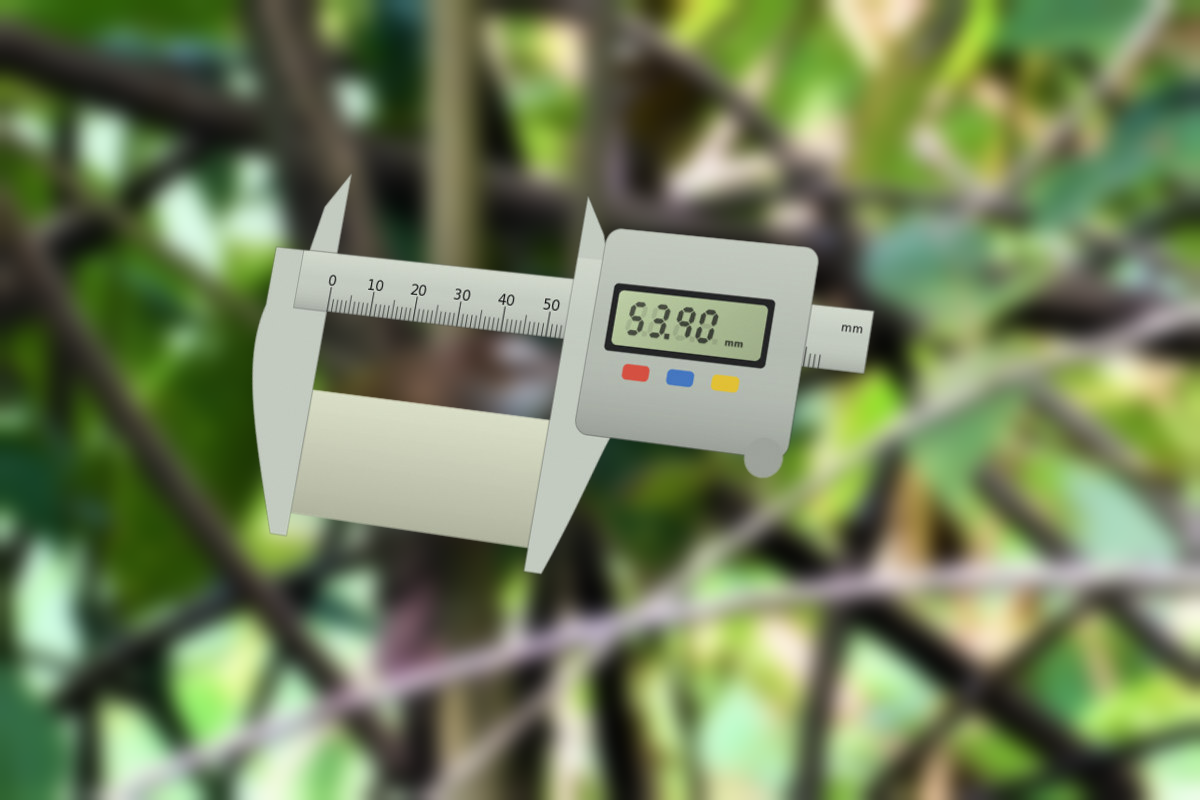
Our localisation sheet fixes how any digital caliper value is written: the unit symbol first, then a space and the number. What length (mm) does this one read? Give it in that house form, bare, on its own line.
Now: mm 53.90
